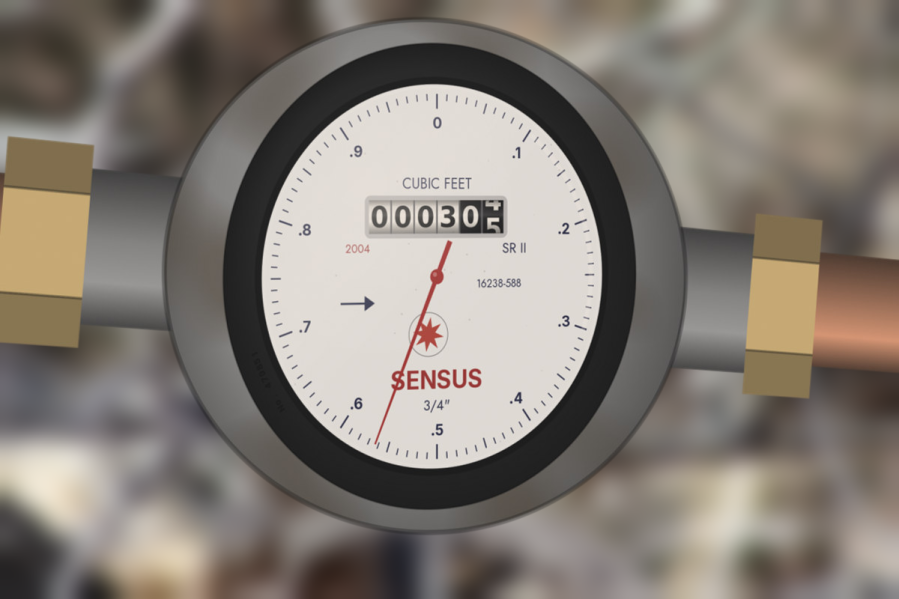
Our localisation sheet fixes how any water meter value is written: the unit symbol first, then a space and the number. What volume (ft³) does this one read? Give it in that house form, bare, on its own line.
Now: ft³ 304.56
